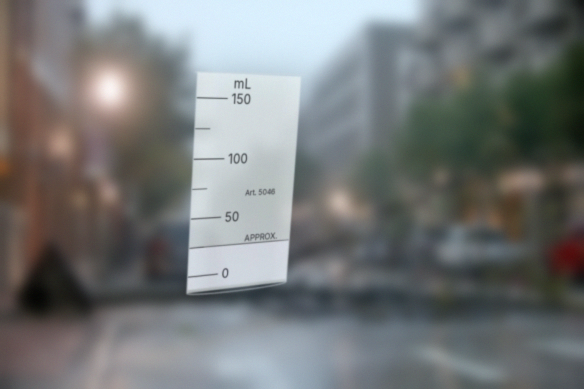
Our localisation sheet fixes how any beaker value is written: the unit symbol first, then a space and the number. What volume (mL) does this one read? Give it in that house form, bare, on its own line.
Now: mL 25
